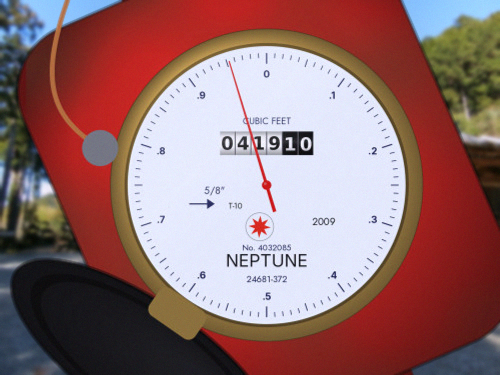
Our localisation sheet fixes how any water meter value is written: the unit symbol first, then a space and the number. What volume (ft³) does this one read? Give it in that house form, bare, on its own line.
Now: ft³ 41909.95
